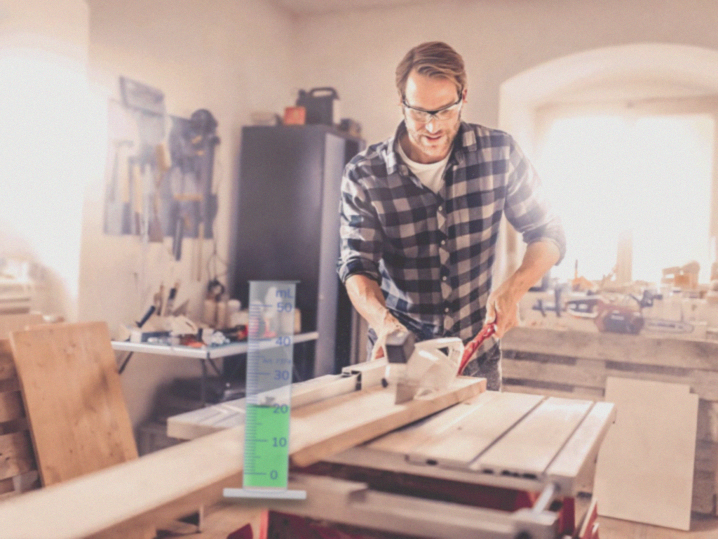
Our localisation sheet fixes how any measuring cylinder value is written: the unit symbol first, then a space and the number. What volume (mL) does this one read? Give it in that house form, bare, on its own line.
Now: mL 20
